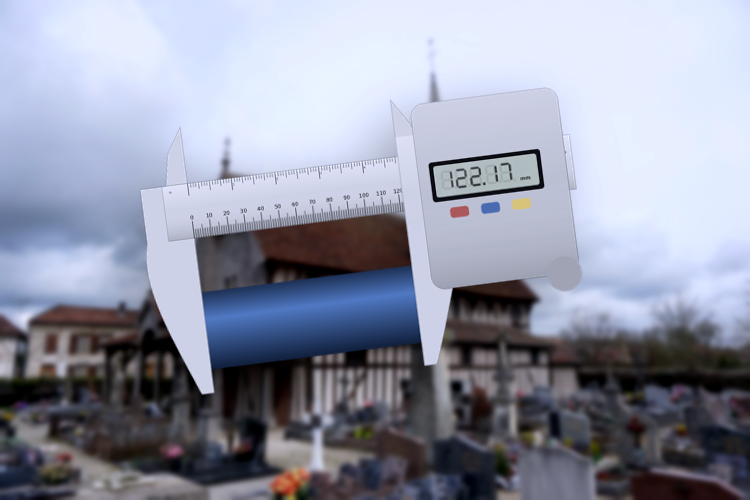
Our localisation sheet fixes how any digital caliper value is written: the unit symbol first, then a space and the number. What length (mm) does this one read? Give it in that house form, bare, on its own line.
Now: mm 122.17
